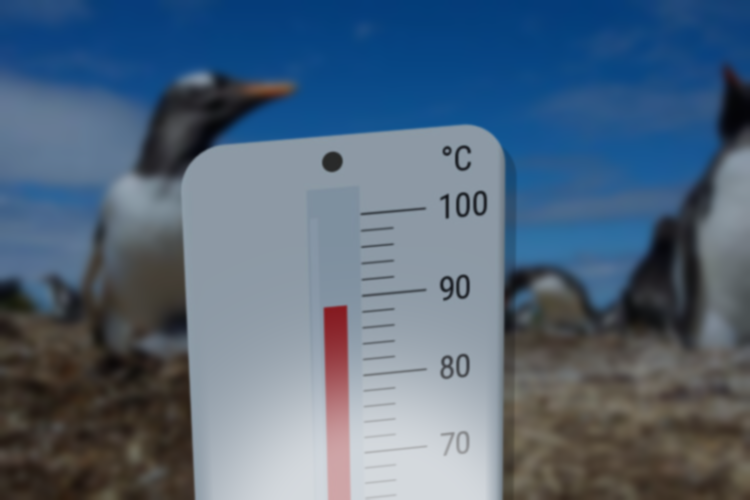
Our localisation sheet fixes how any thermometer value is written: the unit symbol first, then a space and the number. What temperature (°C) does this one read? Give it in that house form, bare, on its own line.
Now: °C 89
